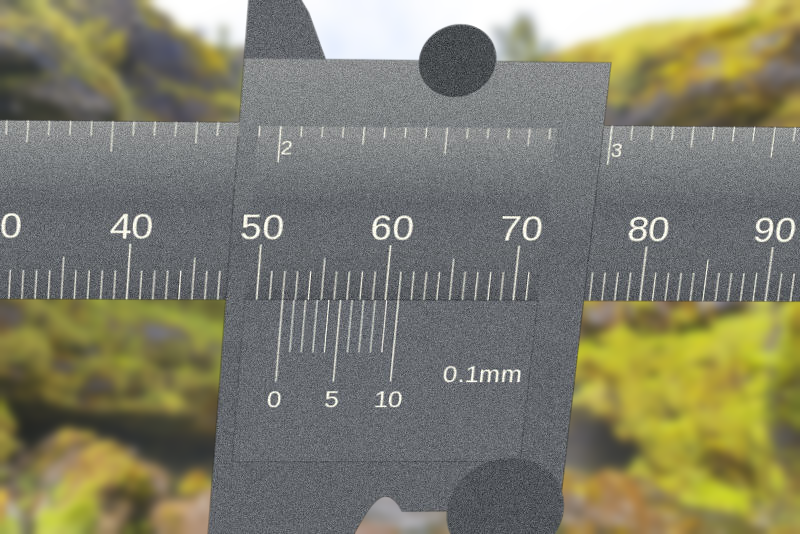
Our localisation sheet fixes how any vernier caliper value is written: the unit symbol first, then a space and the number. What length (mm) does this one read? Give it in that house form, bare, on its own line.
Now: mm 52.0
